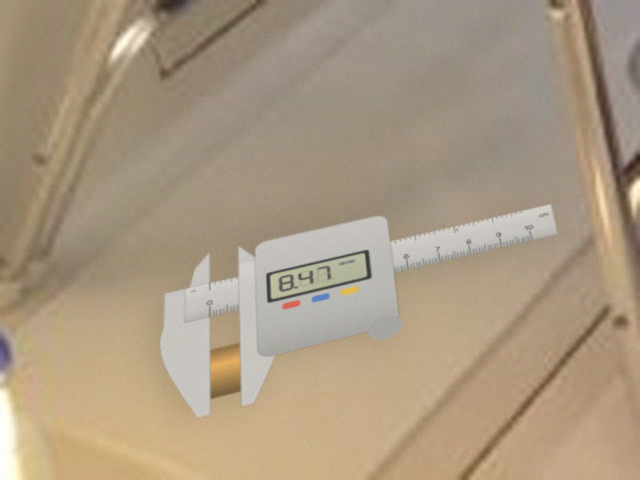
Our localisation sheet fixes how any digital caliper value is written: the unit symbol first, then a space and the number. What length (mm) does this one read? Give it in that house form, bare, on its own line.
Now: mm 8.47
